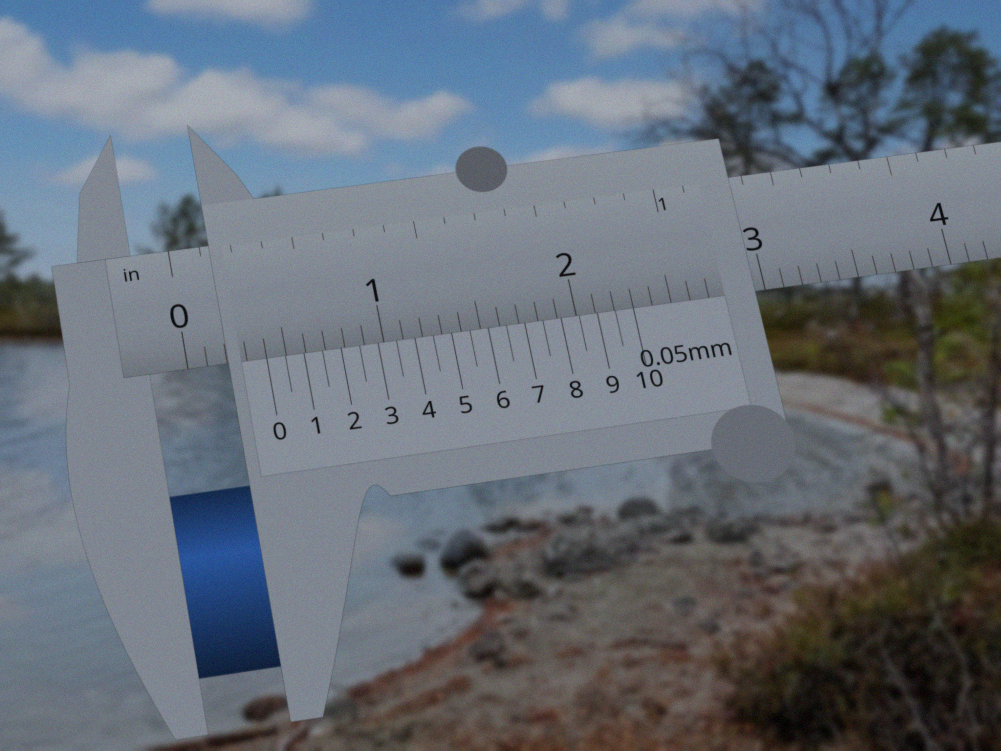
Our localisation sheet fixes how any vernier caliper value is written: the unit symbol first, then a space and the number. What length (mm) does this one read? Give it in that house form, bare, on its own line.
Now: mm 4.0
